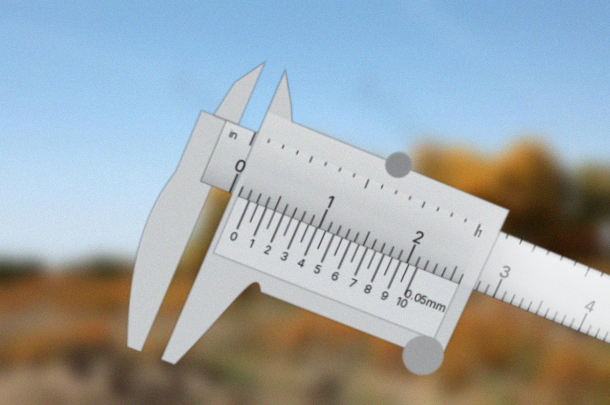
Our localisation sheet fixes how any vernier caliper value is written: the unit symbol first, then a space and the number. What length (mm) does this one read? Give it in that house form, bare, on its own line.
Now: mm 2.2
